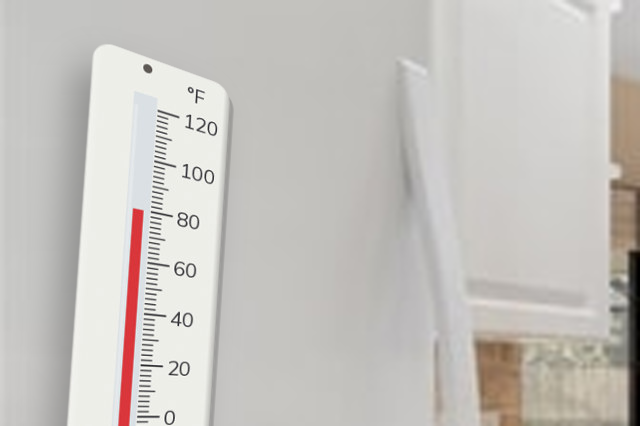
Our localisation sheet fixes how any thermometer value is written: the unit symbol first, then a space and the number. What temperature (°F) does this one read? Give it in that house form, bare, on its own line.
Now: °F 80
